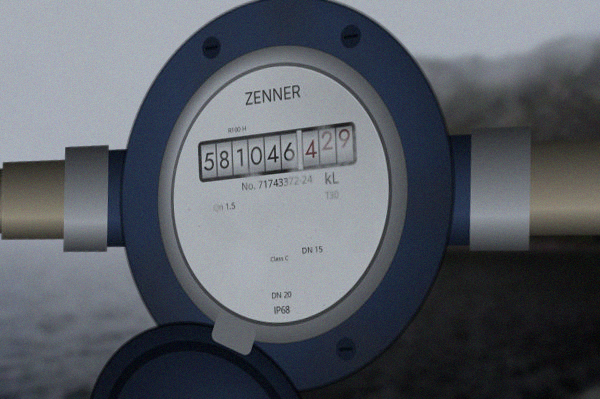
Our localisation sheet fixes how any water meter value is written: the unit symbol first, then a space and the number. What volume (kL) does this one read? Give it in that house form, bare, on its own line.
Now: kL 581046.429
